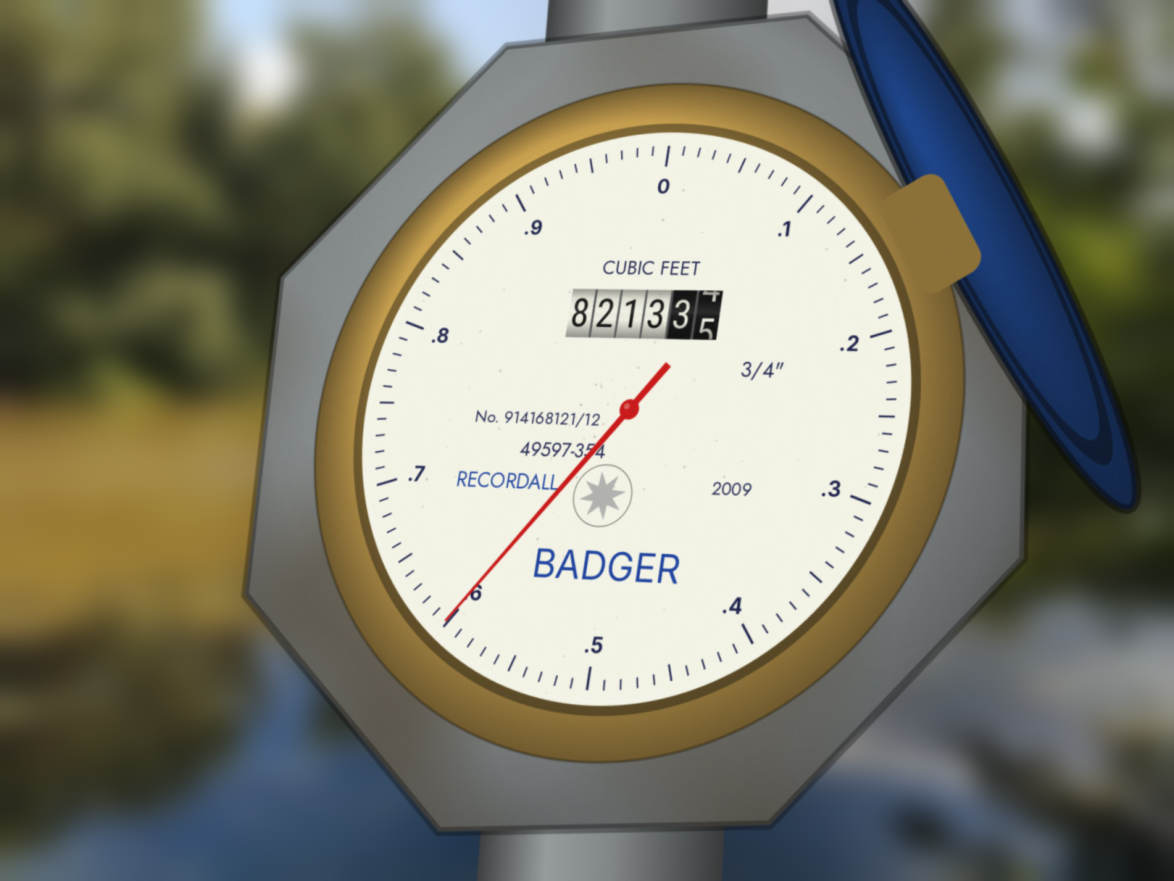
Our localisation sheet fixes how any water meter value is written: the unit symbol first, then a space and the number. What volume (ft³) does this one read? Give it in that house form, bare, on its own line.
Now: ft³ 821334.60
